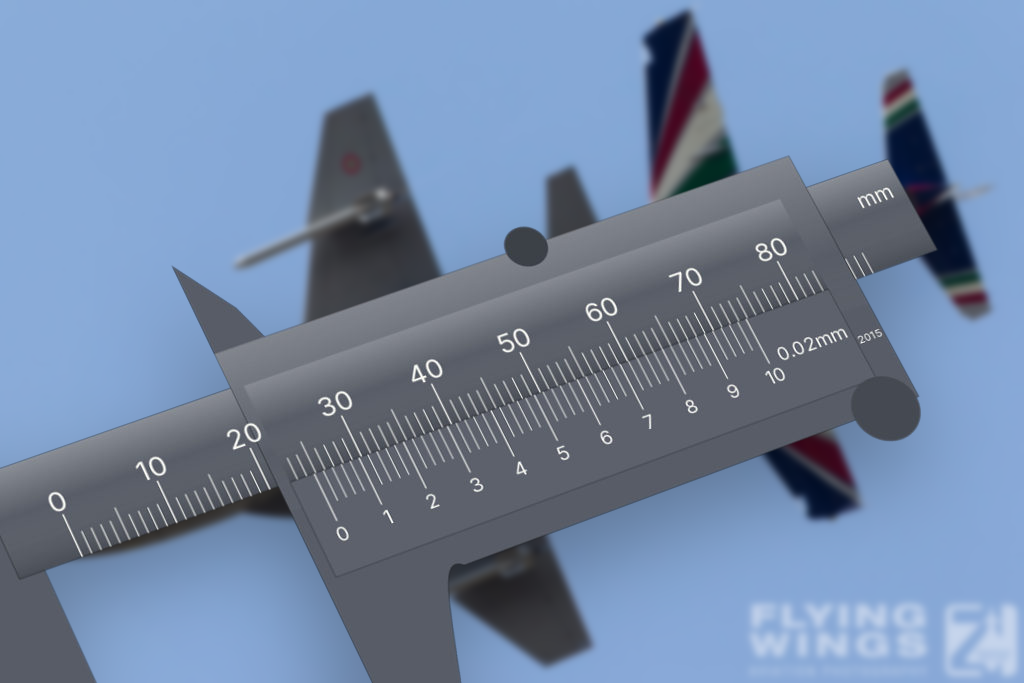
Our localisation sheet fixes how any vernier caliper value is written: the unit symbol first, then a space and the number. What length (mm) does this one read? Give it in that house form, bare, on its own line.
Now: mm 24.8
